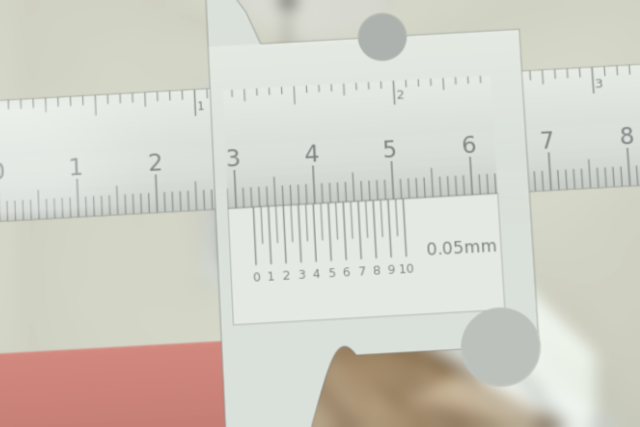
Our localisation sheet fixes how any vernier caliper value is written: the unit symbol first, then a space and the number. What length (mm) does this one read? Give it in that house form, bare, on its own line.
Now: mm 32.2
